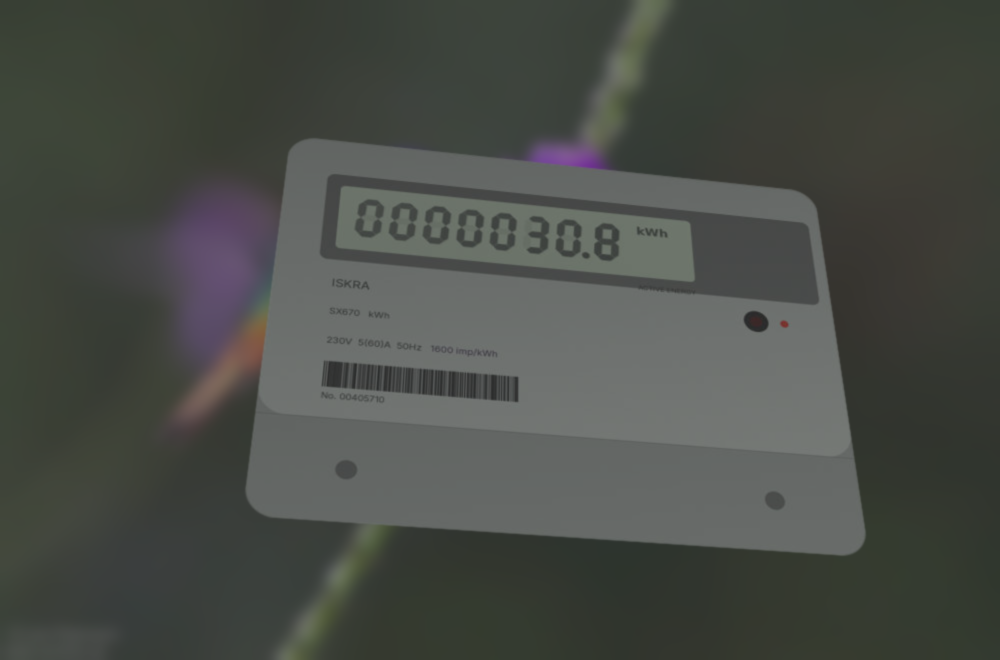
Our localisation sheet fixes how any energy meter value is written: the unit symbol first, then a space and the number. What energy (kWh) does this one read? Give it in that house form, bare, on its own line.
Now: kWh 30.8
